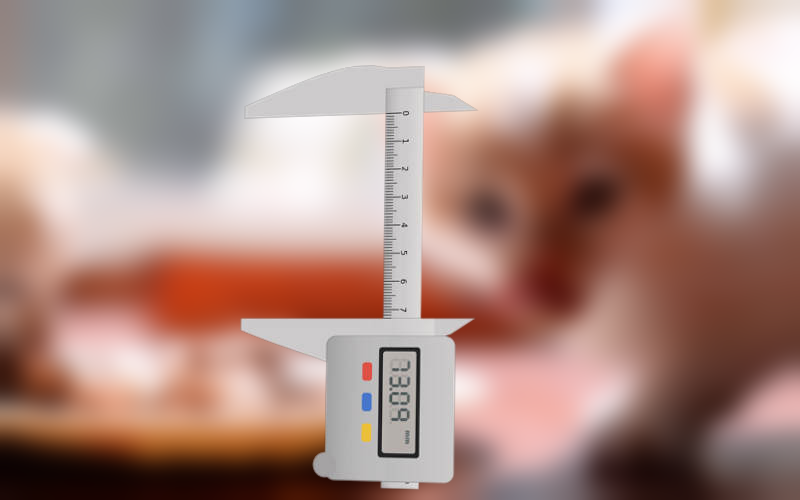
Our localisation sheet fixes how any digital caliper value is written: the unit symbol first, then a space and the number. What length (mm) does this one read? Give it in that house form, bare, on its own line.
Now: mm 73.09
